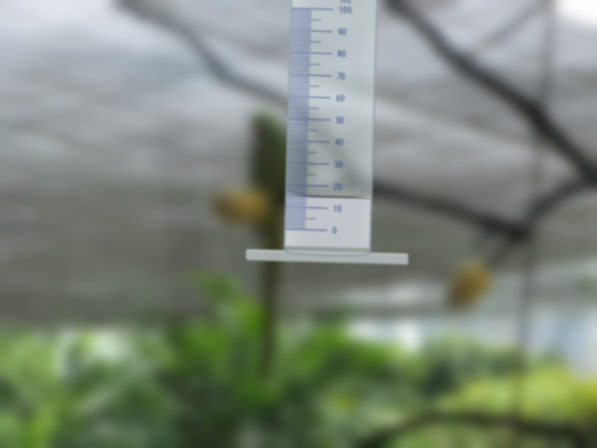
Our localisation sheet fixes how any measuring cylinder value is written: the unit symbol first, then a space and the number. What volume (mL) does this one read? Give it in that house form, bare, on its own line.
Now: mL 15
